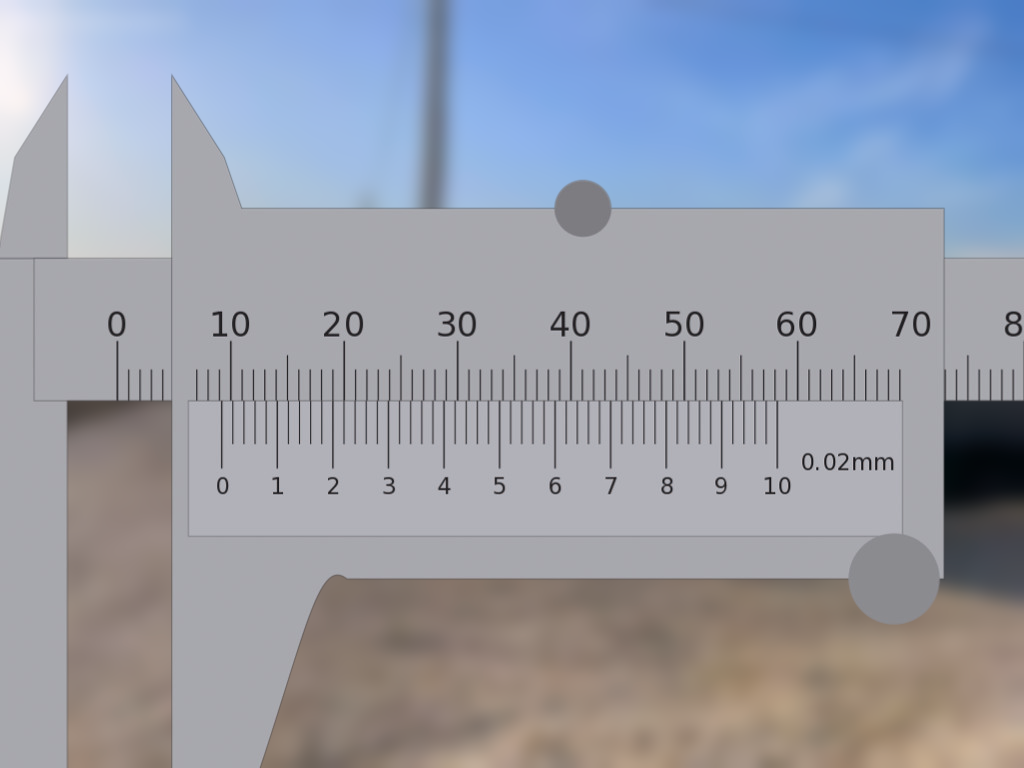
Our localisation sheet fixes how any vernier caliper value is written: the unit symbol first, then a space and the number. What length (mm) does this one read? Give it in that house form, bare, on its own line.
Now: mm 9.2
